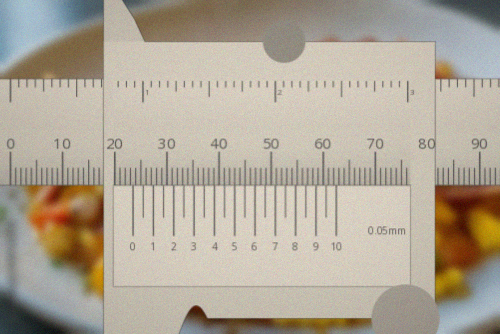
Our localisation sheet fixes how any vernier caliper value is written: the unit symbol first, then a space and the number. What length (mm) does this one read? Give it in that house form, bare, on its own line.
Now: mm 23.5
